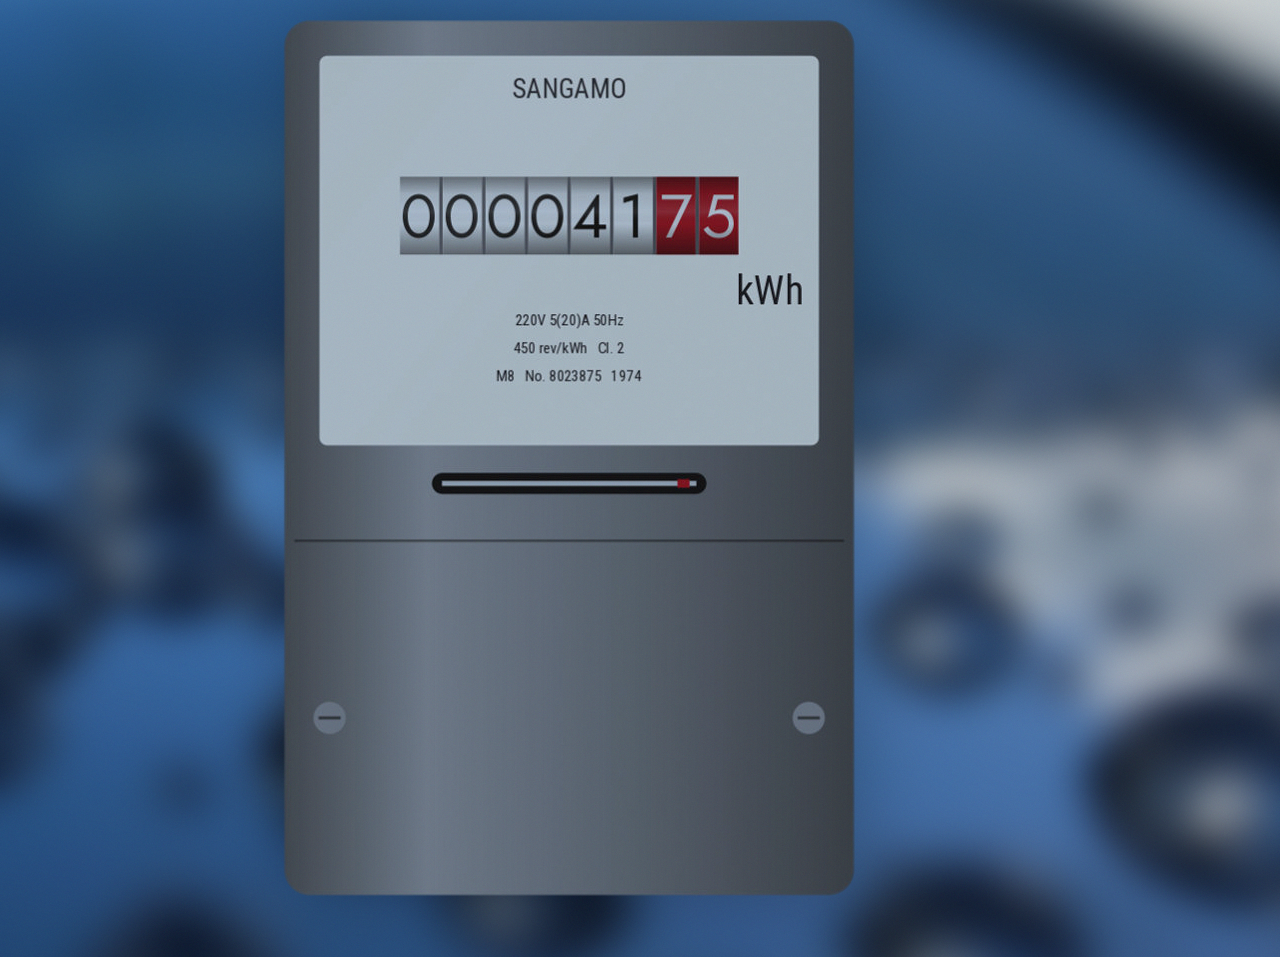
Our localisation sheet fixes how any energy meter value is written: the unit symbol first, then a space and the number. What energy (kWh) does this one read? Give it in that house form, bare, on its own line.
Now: kWh 41.75
